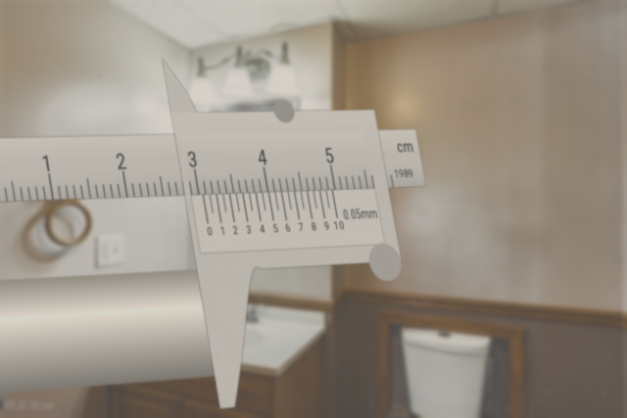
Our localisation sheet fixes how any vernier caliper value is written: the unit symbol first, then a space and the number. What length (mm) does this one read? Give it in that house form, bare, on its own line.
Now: mm 30.6
